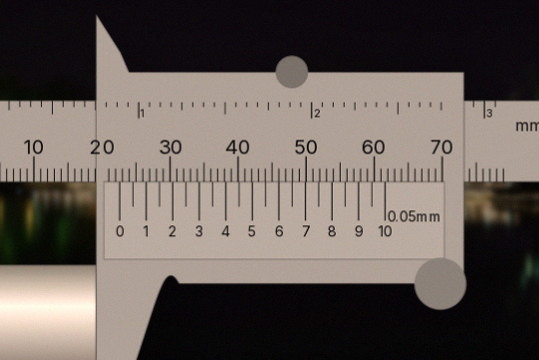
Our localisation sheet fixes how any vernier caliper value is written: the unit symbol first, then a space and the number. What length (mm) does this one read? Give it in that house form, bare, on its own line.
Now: mm 22.6
